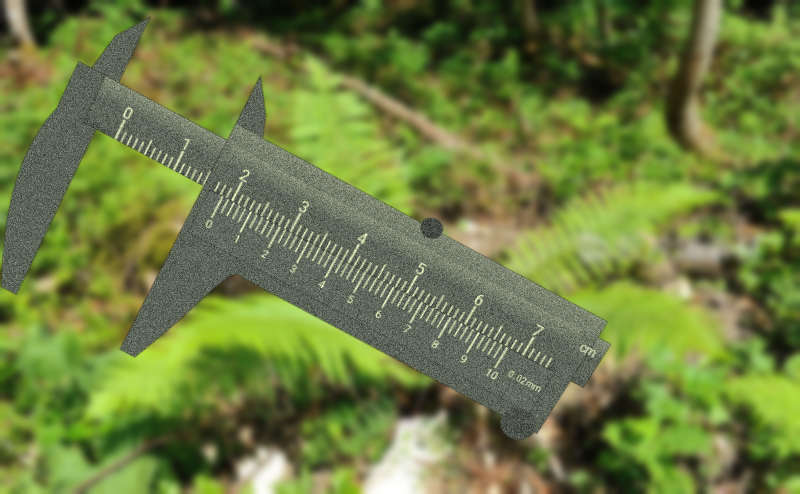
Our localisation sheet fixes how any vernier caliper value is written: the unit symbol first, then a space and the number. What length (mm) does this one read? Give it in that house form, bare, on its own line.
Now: mm 18.4
